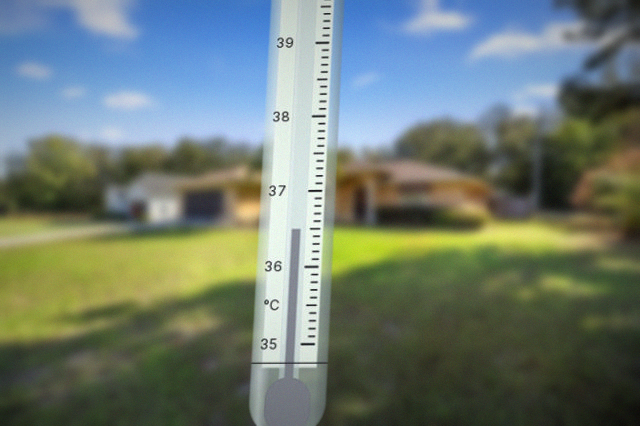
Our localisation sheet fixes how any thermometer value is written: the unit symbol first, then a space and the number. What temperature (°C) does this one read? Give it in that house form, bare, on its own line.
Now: °C 36.5
